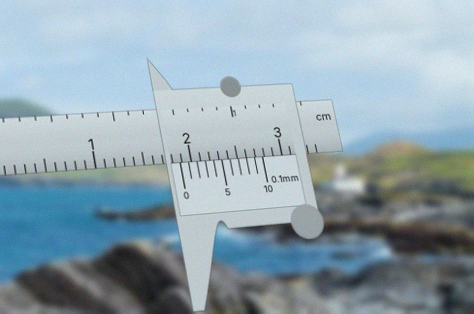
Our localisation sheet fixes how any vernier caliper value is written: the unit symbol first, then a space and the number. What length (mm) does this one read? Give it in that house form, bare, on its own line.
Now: mm 18.8
